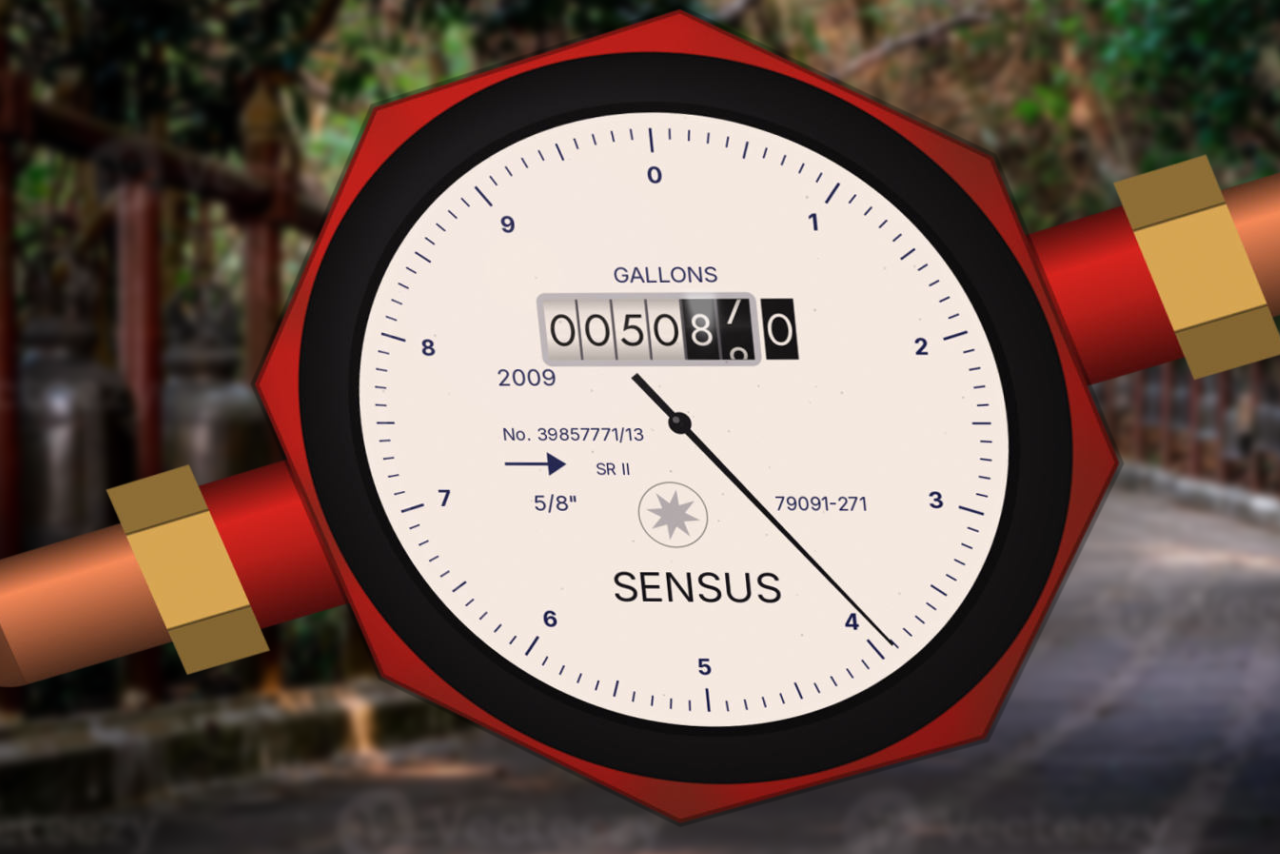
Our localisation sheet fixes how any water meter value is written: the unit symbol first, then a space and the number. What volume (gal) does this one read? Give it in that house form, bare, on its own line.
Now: gal 50873.9
